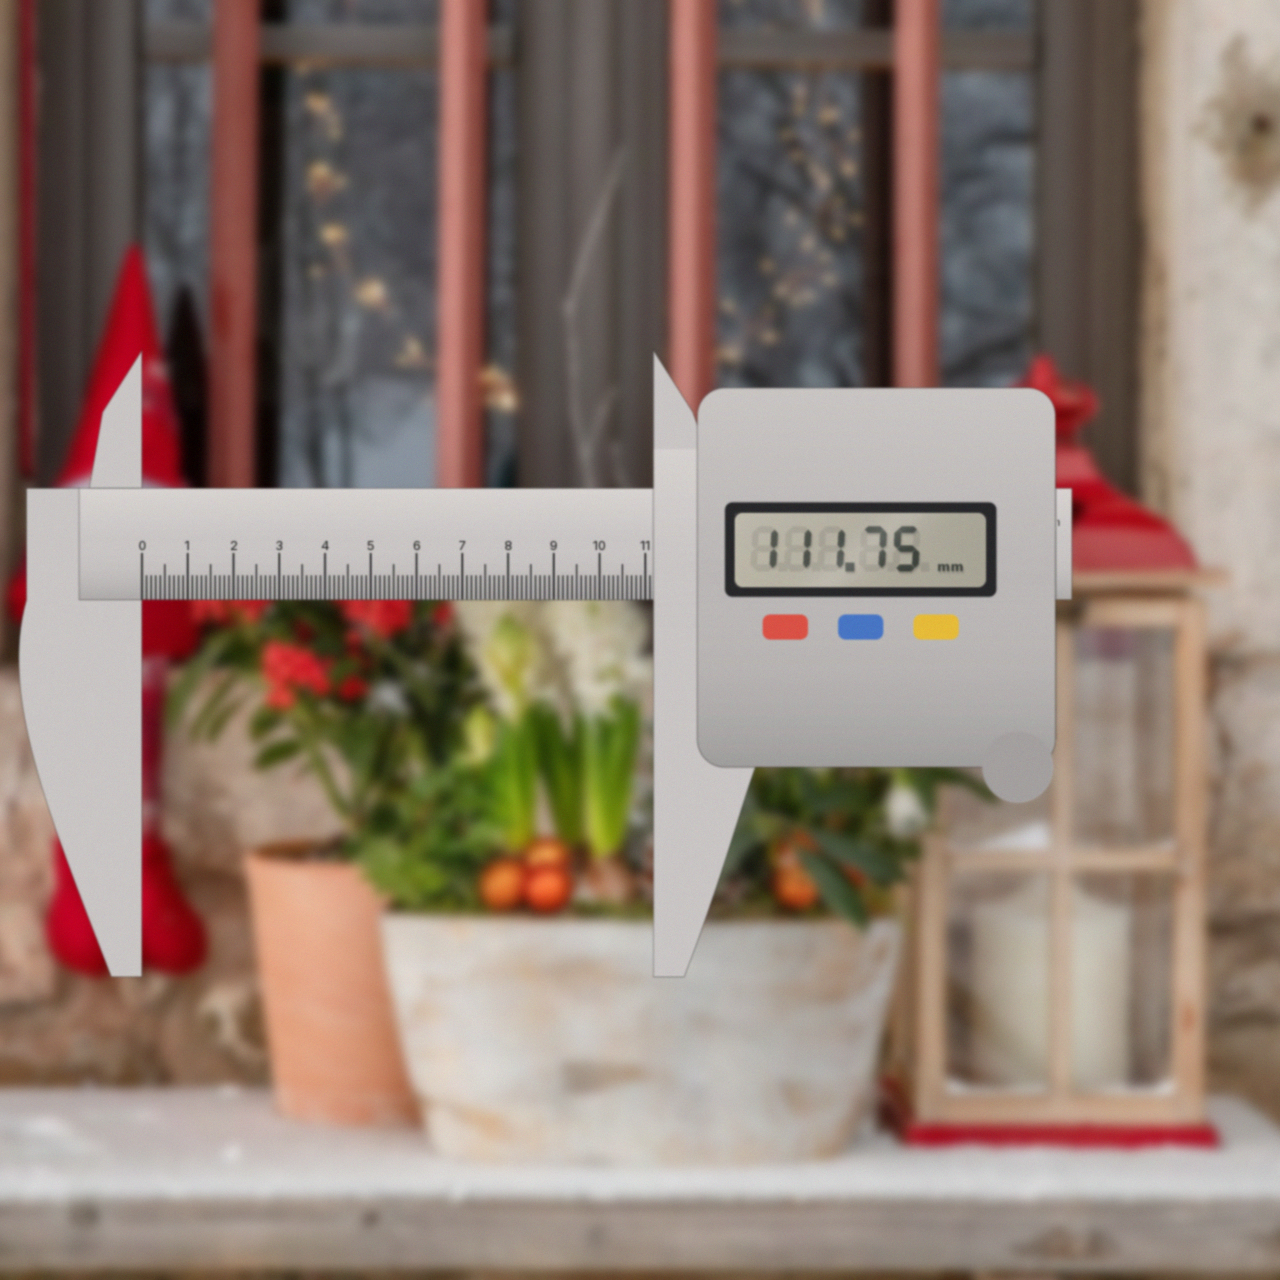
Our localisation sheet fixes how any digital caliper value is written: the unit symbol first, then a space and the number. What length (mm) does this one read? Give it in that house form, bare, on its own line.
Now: mm 111.75
